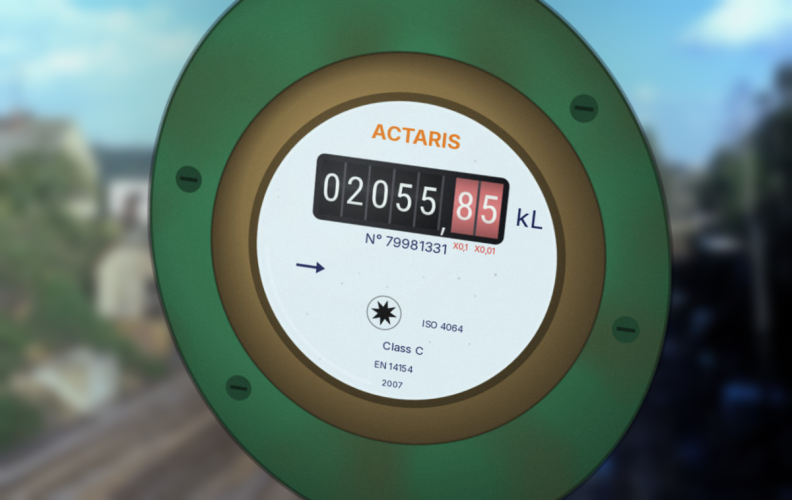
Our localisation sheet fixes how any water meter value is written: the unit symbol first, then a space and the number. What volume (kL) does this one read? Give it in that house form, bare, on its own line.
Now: kL 2055.85
